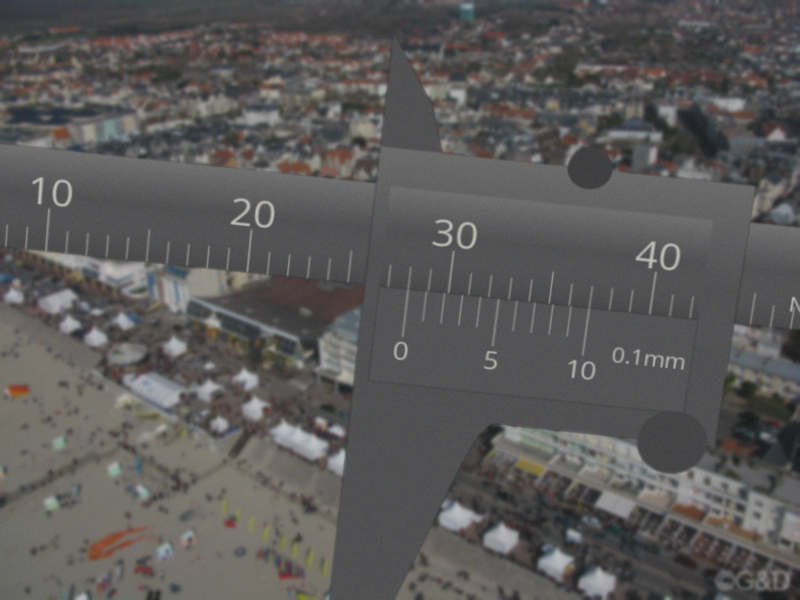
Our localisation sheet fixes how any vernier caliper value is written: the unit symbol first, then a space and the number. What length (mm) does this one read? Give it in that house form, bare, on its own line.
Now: mm 28.0
